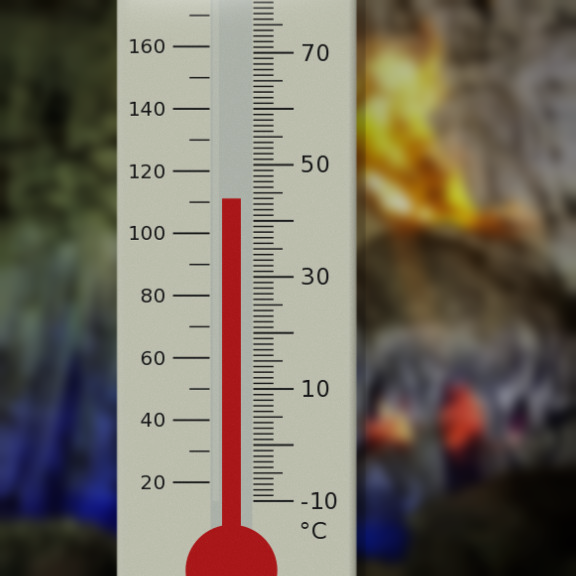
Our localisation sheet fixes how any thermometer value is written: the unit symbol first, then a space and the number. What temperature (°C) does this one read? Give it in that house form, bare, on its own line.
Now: °C 44
